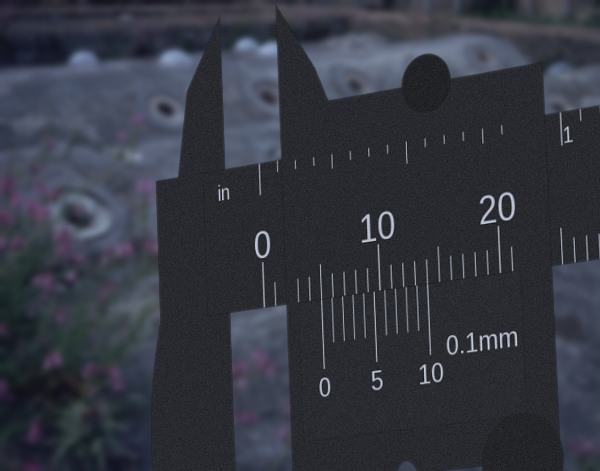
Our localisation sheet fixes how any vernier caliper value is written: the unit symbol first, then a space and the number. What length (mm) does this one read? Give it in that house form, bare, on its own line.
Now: mm 5.0
